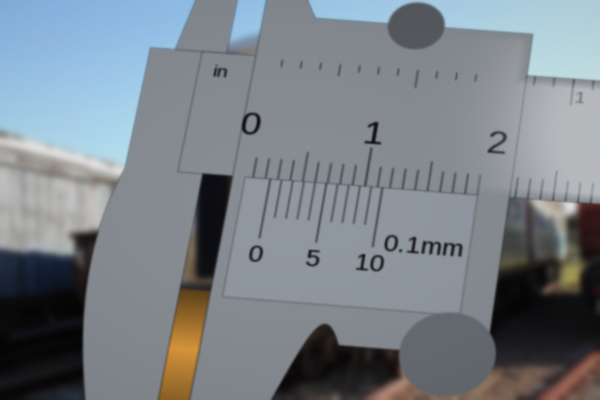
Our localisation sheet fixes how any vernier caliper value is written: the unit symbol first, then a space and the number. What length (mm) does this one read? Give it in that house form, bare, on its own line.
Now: mm 2.4
